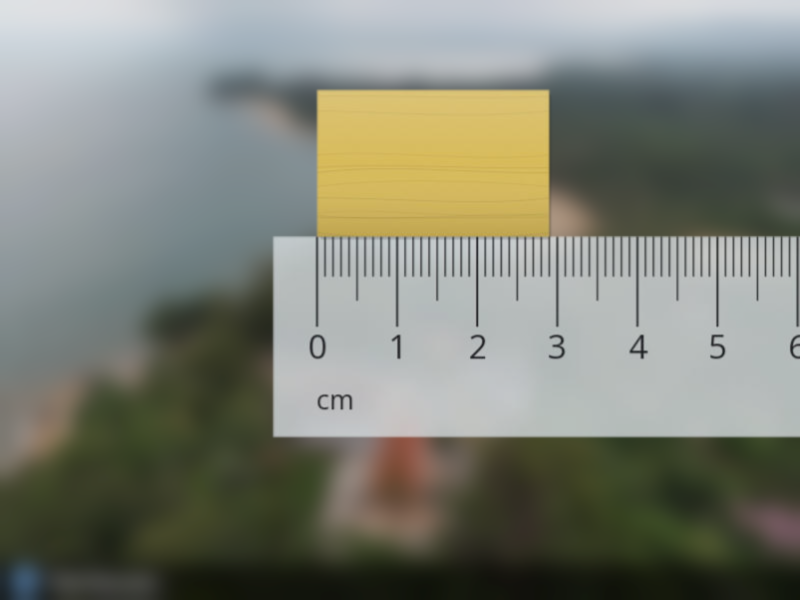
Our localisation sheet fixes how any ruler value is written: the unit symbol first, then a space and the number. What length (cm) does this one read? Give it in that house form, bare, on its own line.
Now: cm 2.9
